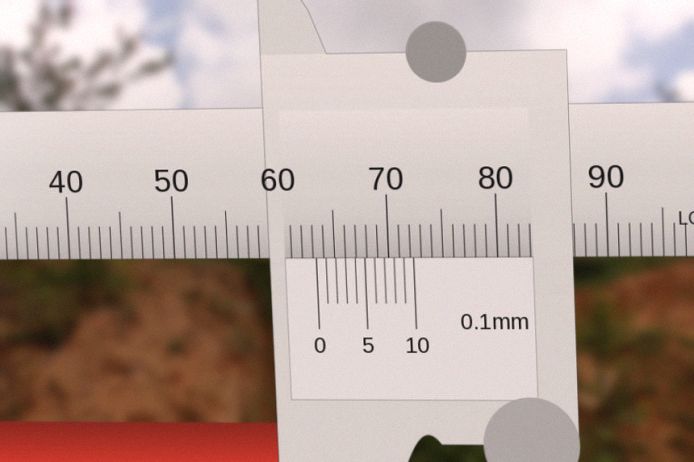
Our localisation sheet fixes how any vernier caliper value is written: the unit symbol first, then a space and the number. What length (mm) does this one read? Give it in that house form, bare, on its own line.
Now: mm 63.3
